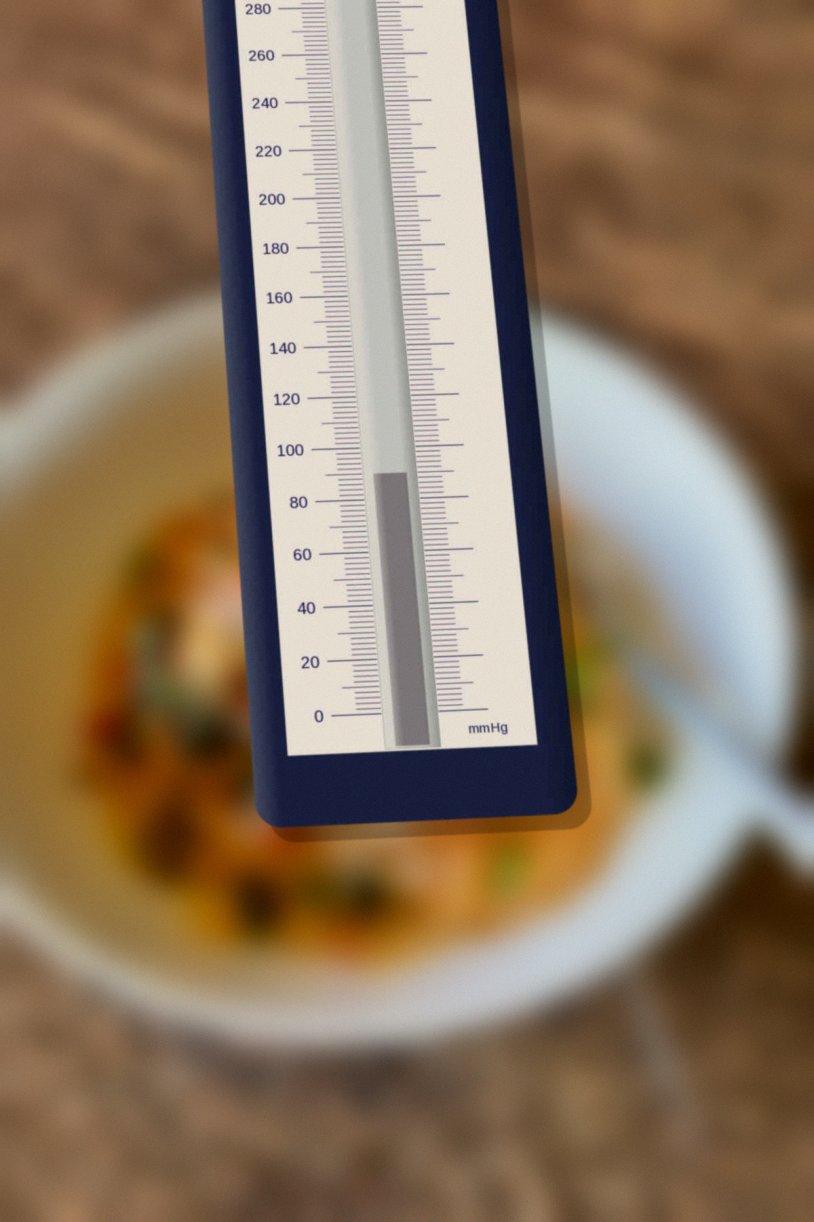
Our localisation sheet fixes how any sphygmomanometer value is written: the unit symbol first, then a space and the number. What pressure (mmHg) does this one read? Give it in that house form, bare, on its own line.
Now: mmHg 90
